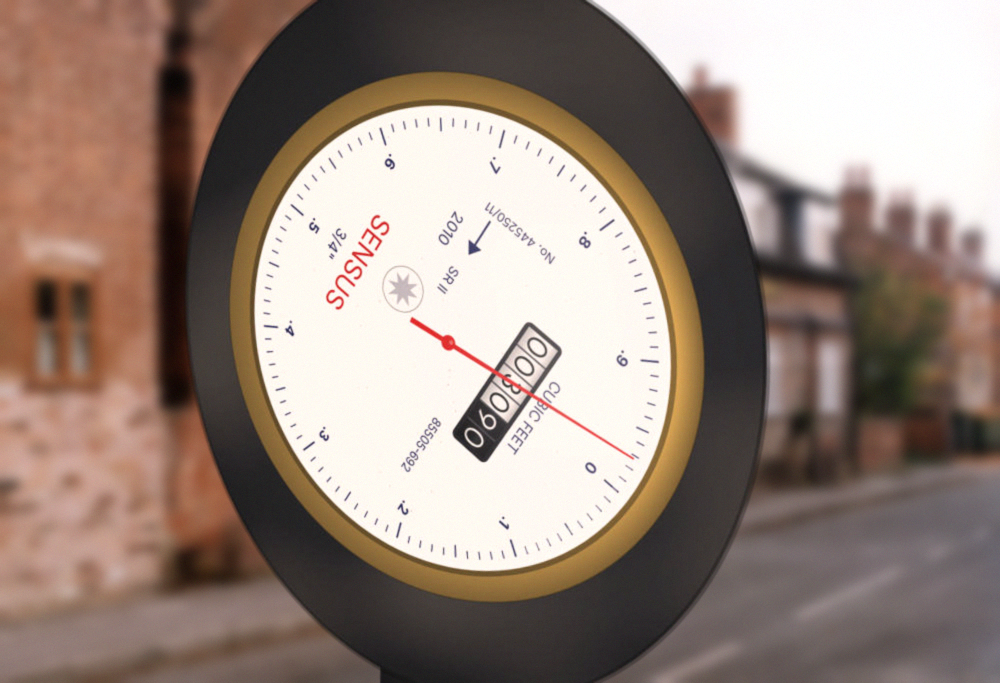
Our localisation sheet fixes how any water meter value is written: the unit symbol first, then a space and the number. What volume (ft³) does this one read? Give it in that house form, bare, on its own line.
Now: ft³ 3089.97
